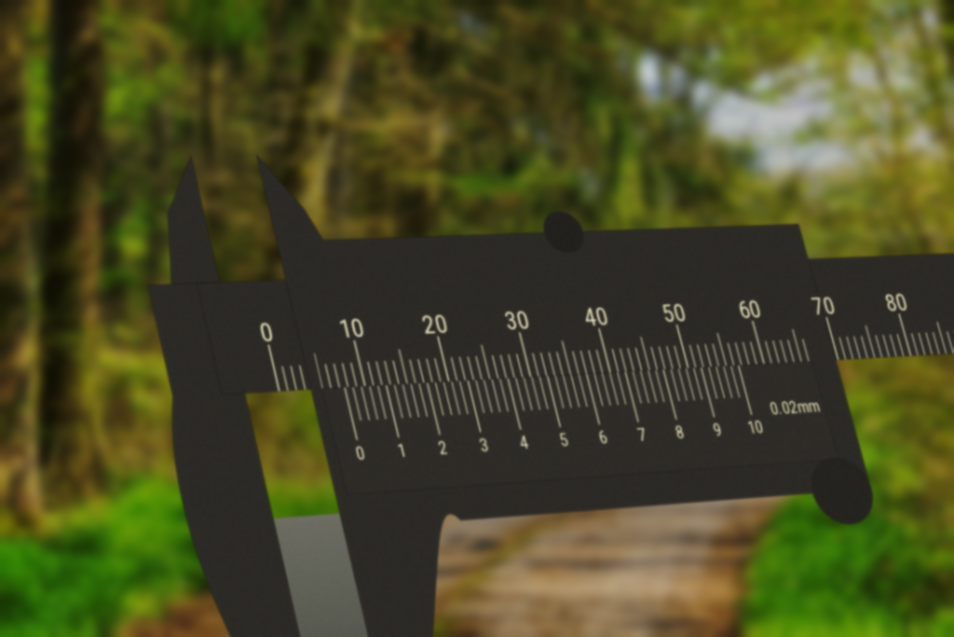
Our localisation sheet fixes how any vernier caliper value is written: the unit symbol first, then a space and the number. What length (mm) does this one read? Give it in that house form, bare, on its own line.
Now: mm 7.6
